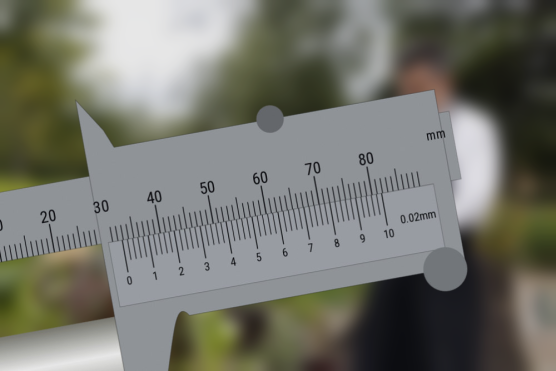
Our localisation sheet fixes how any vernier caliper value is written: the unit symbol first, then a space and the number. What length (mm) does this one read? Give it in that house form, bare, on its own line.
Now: mm 32.8
